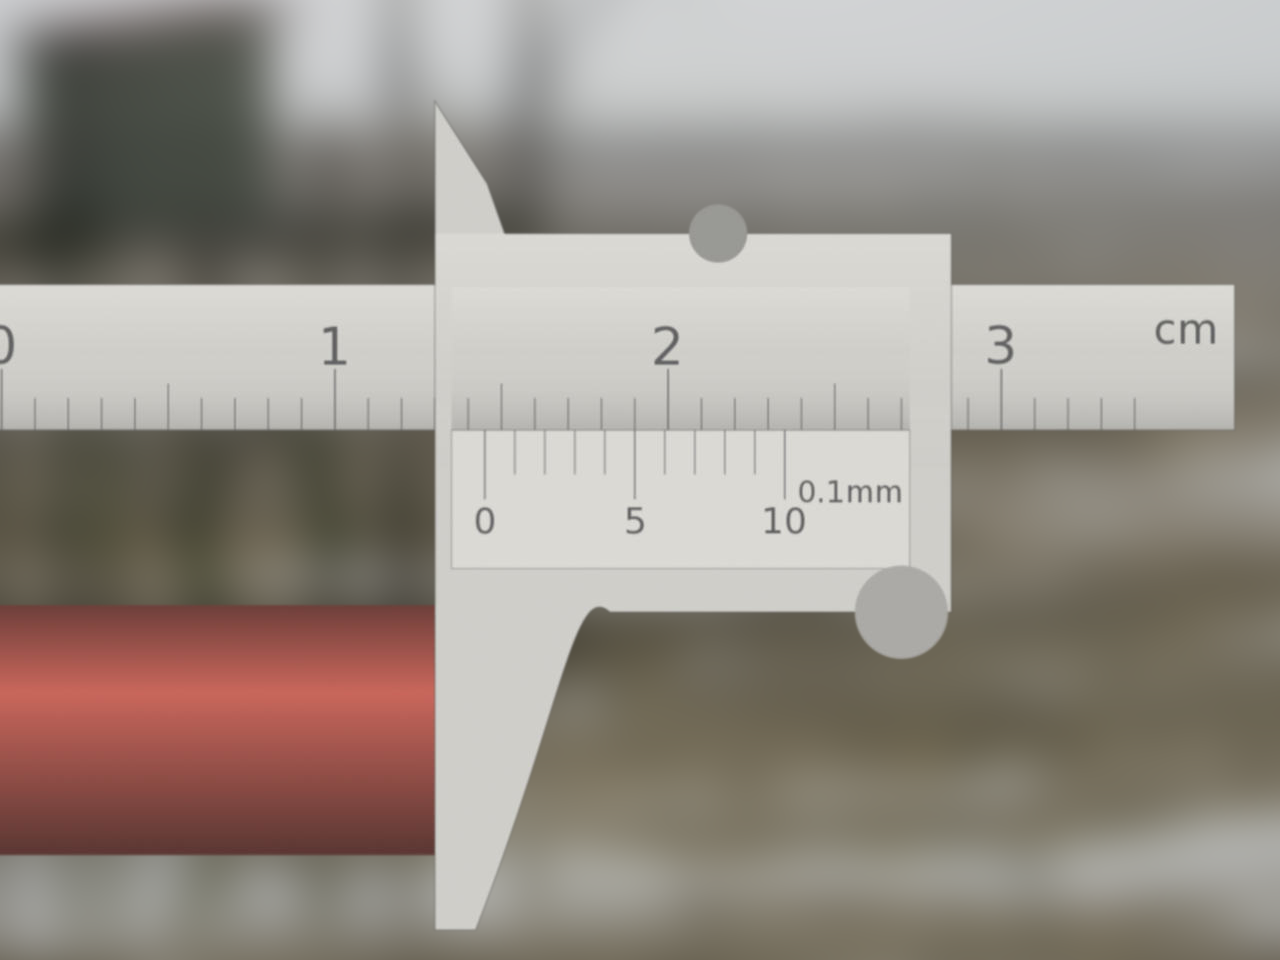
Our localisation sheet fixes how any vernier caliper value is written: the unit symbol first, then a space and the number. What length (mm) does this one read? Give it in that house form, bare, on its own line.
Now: mm 14.5
